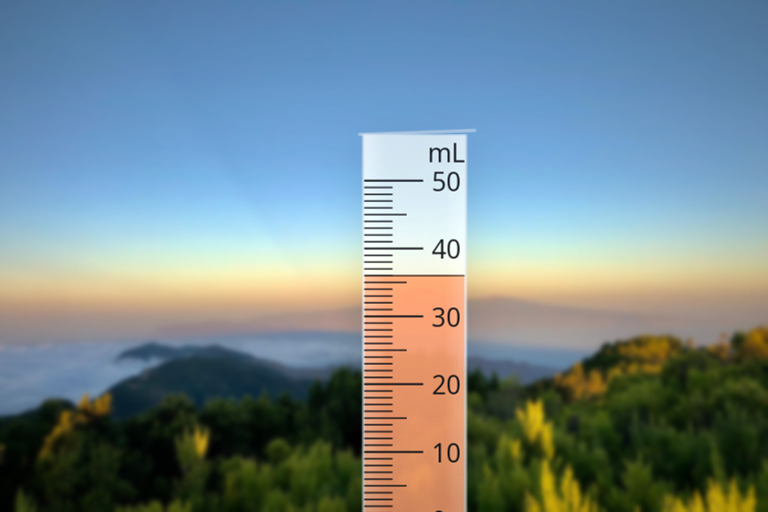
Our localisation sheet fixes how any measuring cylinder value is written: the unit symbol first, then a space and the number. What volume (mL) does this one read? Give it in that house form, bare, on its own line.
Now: mL 36
